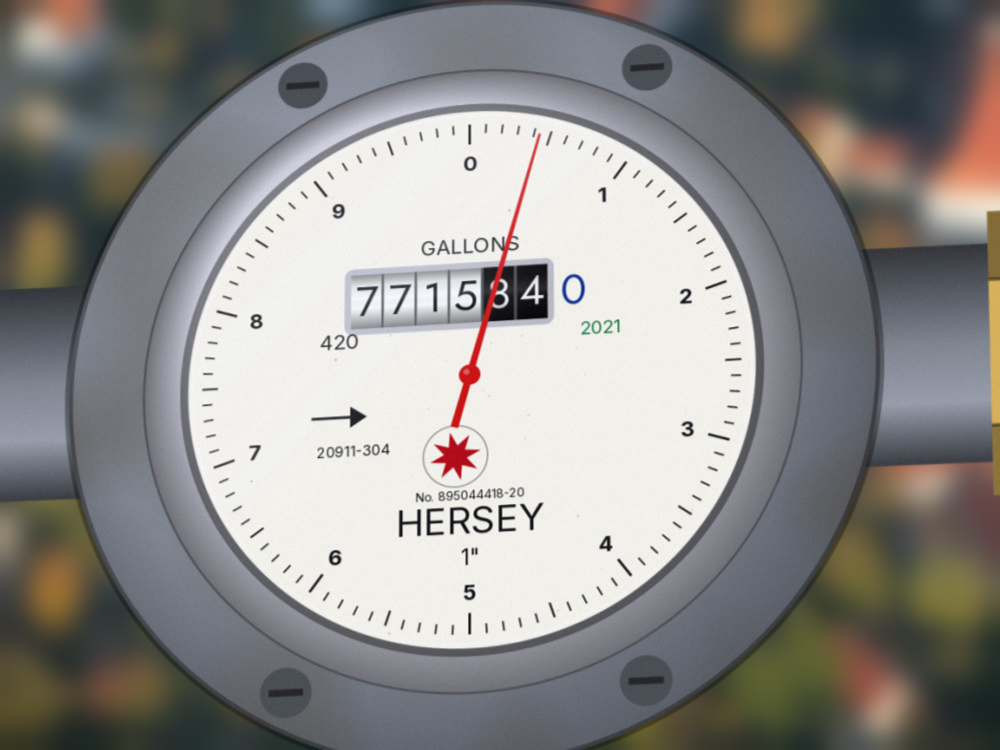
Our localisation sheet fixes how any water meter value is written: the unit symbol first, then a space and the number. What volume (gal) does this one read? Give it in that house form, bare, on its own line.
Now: gal 7715840.4
